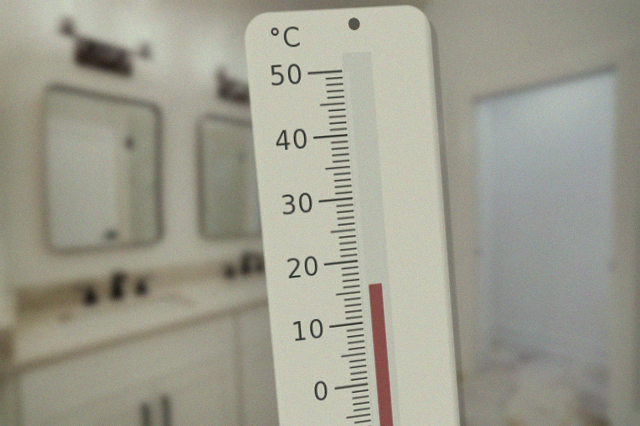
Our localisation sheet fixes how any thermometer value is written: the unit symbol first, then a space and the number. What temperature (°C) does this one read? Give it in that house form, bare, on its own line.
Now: °C 16
